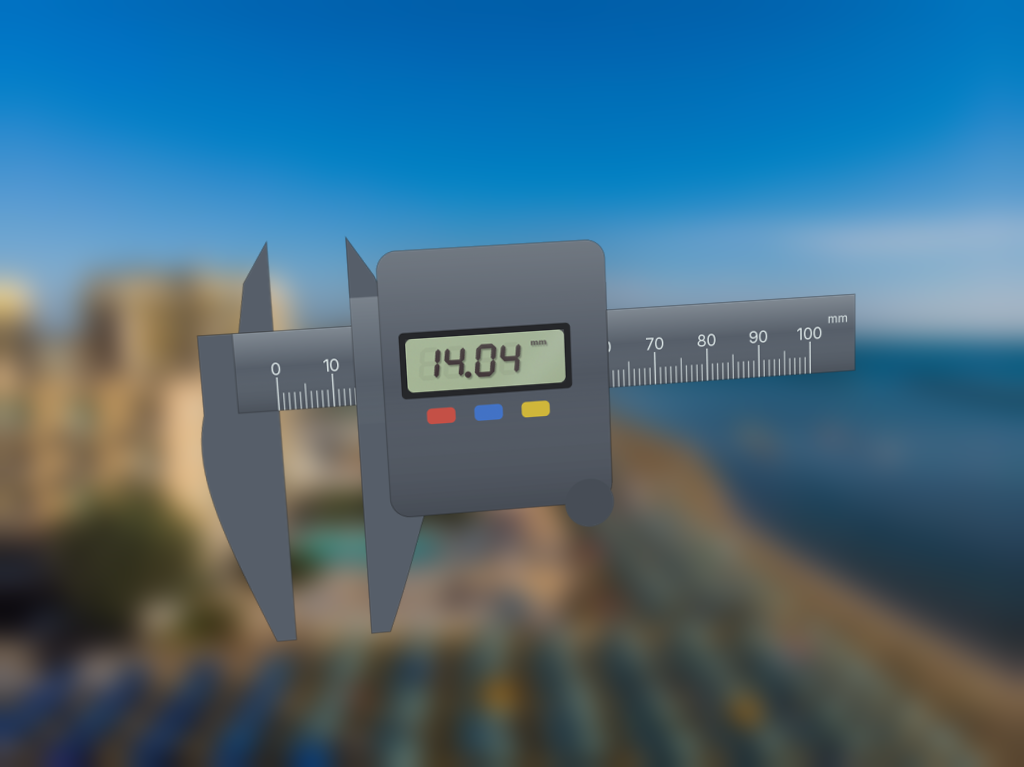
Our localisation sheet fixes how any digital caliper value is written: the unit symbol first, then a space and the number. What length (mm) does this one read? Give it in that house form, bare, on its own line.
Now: mm 14.04
